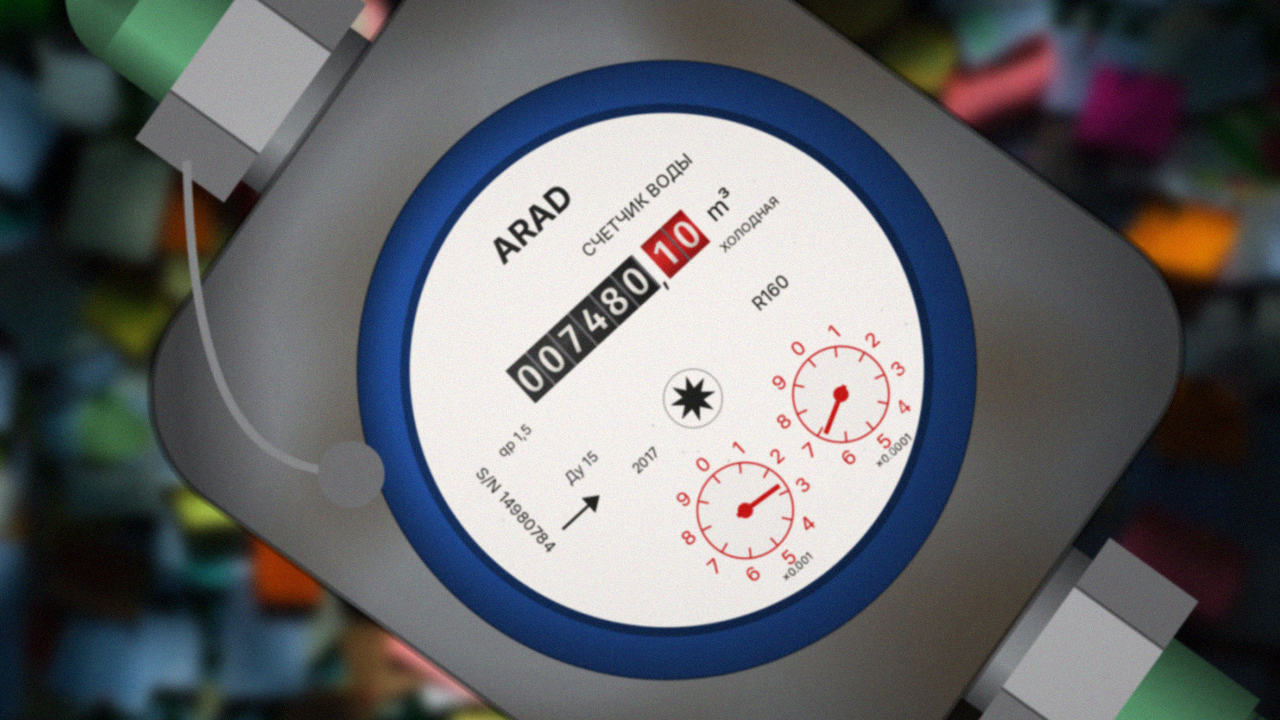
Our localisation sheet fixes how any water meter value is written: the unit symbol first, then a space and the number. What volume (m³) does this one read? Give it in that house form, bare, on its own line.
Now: m³ 7480.1026
